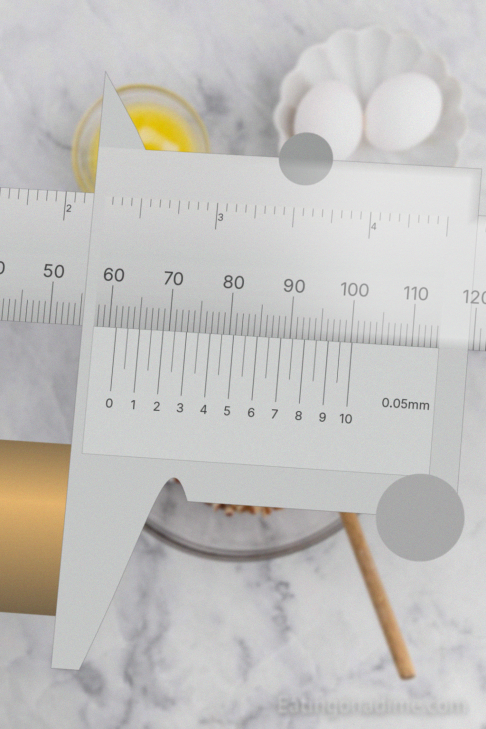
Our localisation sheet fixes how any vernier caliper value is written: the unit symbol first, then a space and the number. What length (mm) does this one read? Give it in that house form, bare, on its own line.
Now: mm 61.2
